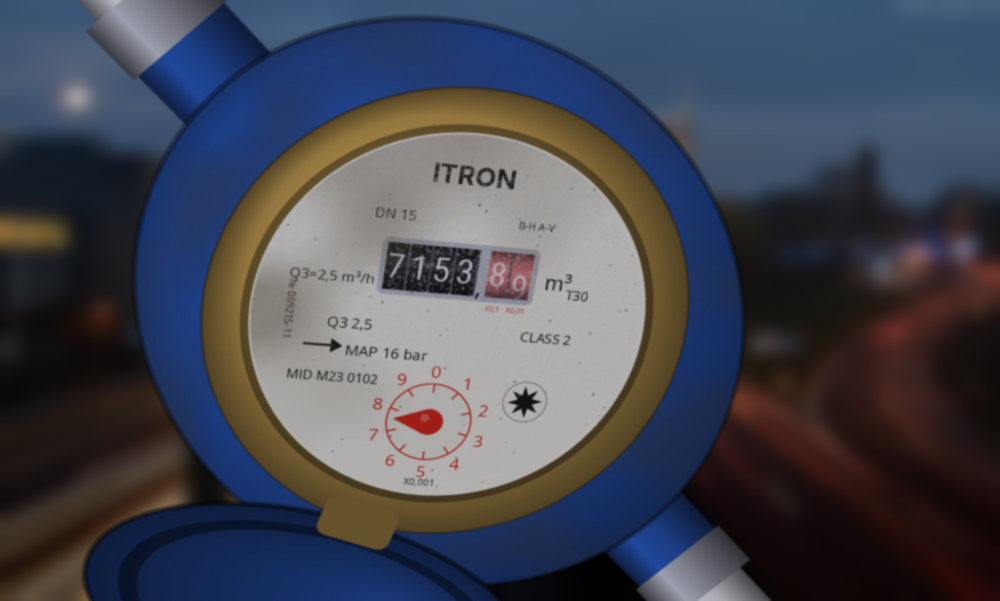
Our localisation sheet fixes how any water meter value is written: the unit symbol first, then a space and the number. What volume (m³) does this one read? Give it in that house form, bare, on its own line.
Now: m³ 7153.887
